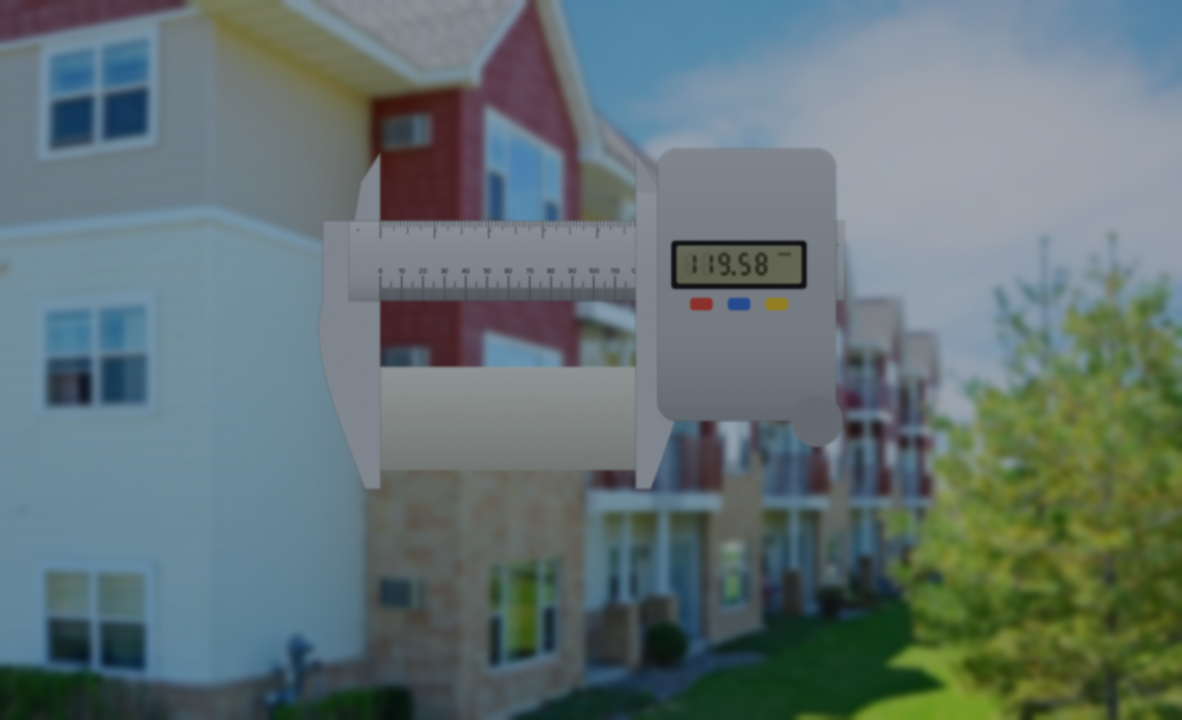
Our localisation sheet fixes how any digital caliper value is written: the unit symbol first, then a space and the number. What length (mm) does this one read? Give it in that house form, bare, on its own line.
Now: mm 119.58
